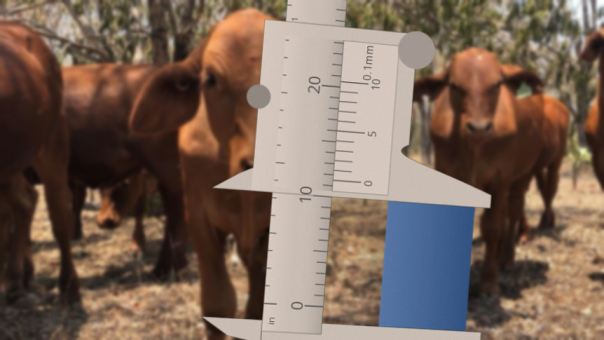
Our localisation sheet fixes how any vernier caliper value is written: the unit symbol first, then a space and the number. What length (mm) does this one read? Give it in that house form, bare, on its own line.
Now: mm 11.5
